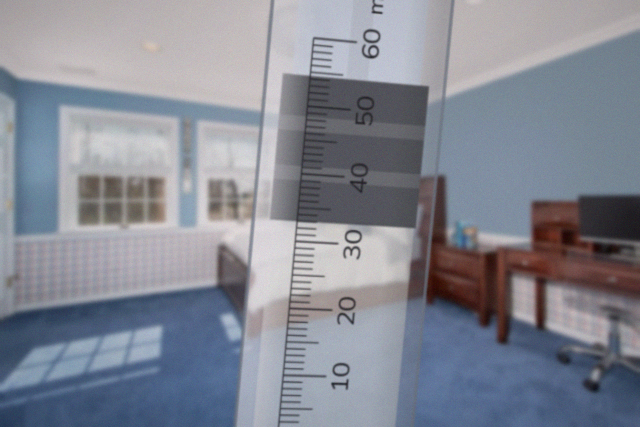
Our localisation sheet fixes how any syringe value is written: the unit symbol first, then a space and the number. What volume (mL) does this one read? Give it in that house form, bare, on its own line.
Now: mL 33
